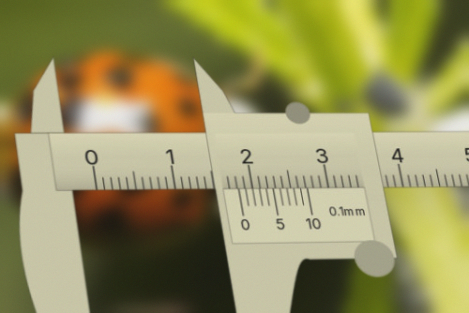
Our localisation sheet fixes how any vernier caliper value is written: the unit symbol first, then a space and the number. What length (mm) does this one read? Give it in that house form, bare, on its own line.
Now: mm 18.2
